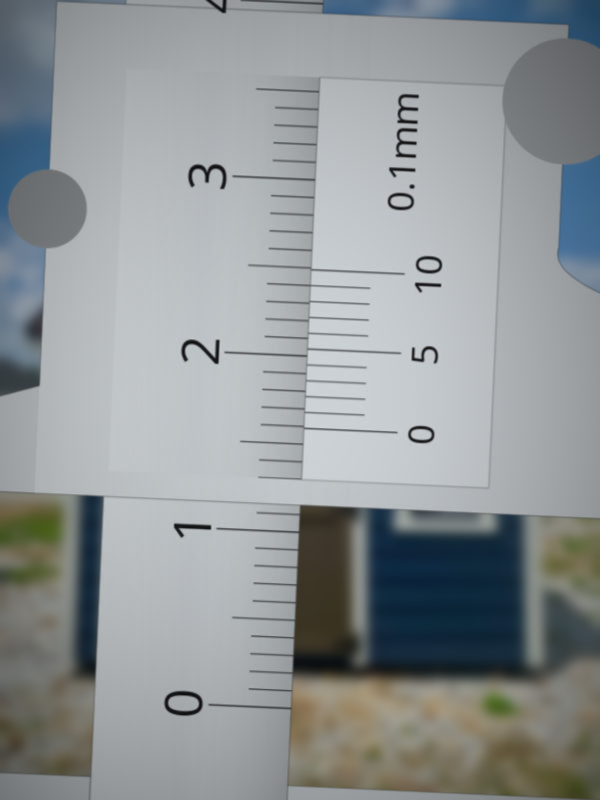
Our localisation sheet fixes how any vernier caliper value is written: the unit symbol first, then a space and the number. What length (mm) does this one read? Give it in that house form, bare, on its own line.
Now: mm 15.9
